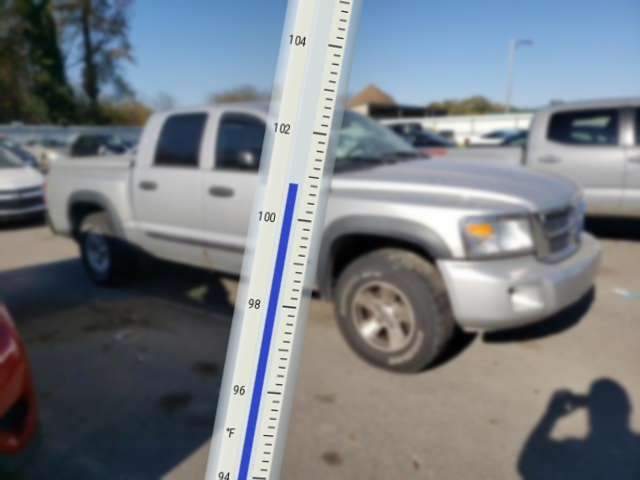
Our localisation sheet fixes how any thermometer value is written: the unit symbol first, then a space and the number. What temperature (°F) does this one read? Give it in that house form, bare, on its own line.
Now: °F 100.8
